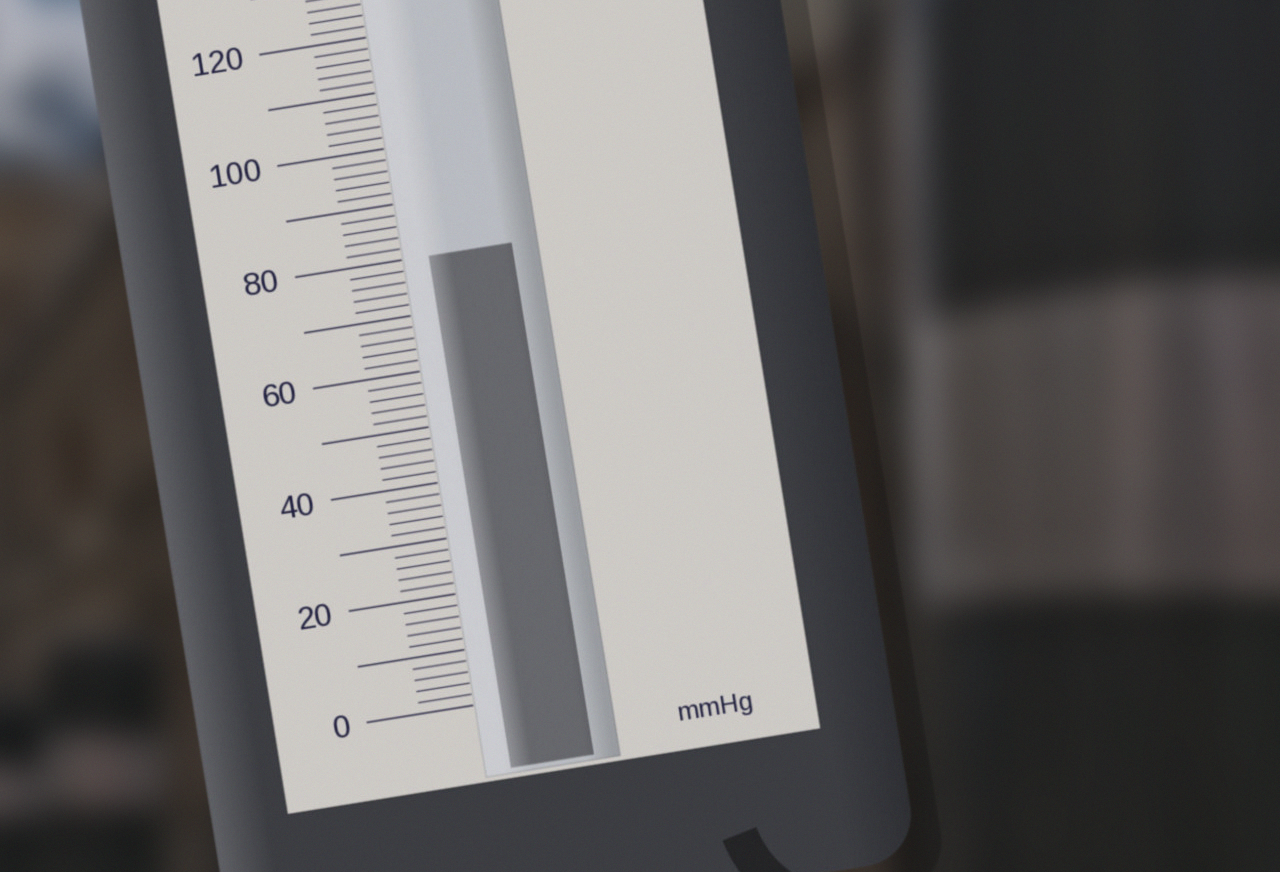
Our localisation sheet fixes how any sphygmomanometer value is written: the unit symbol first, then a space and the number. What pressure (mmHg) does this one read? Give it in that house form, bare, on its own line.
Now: mmHg 80
